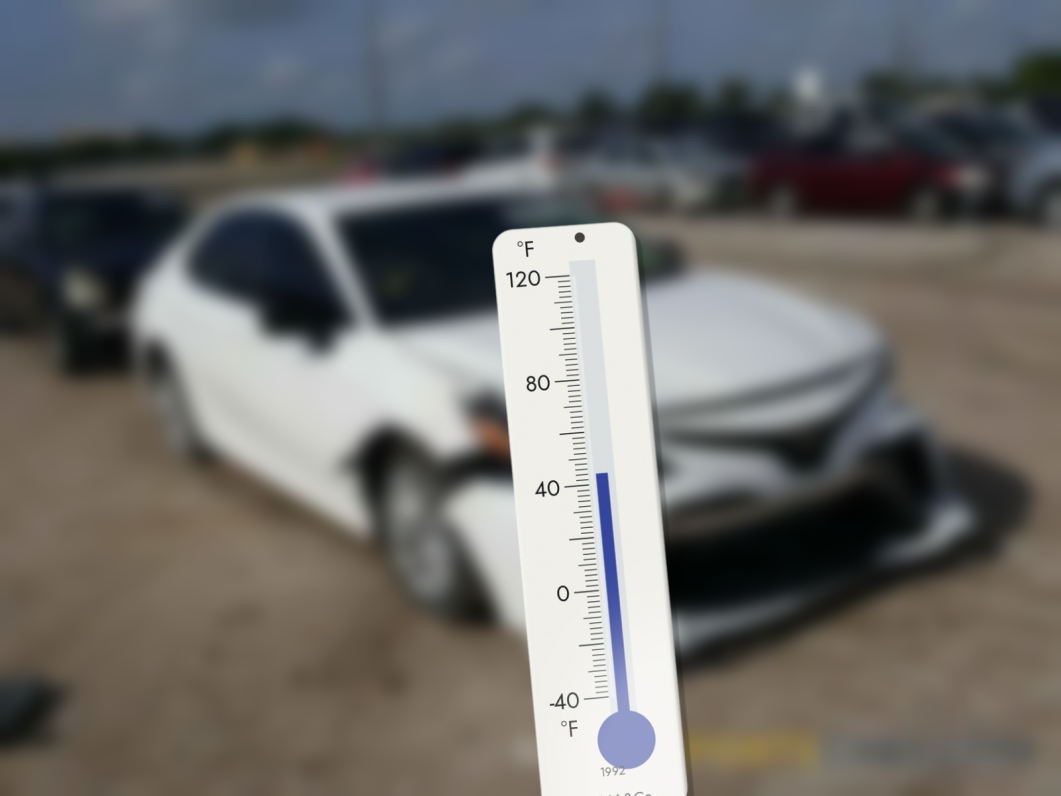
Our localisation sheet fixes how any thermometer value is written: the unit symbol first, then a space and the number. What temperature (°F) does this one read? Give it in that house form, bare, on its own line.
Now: °F 44
